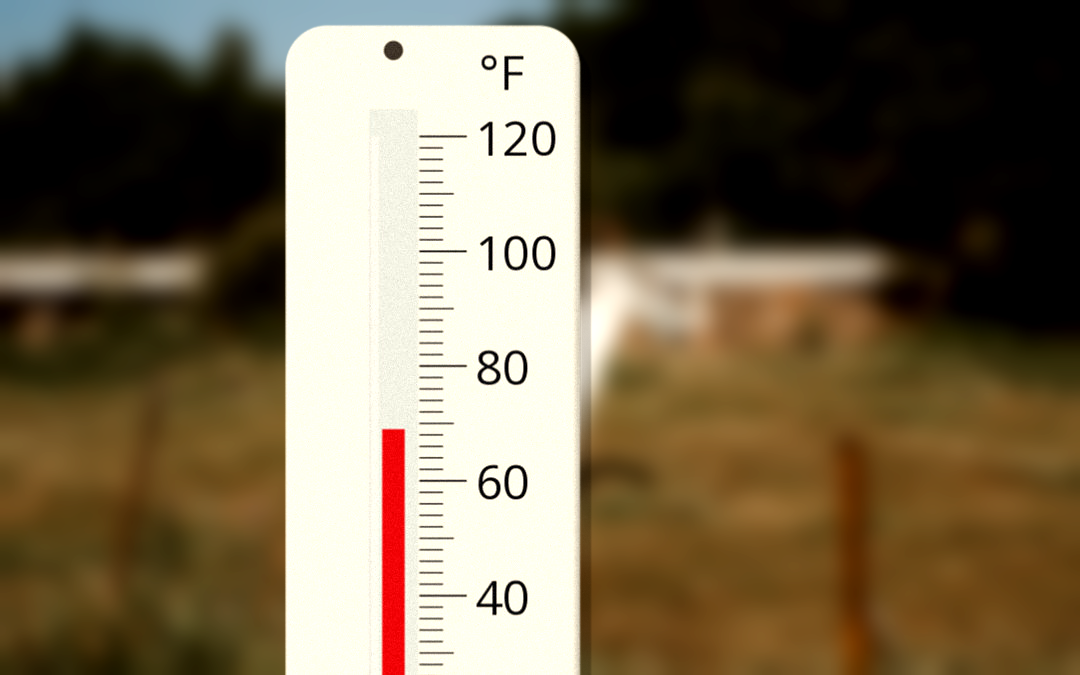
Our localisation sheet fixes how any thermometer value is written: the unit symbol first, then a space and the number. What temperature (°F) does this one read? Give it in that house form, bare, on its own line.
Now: °F 69
